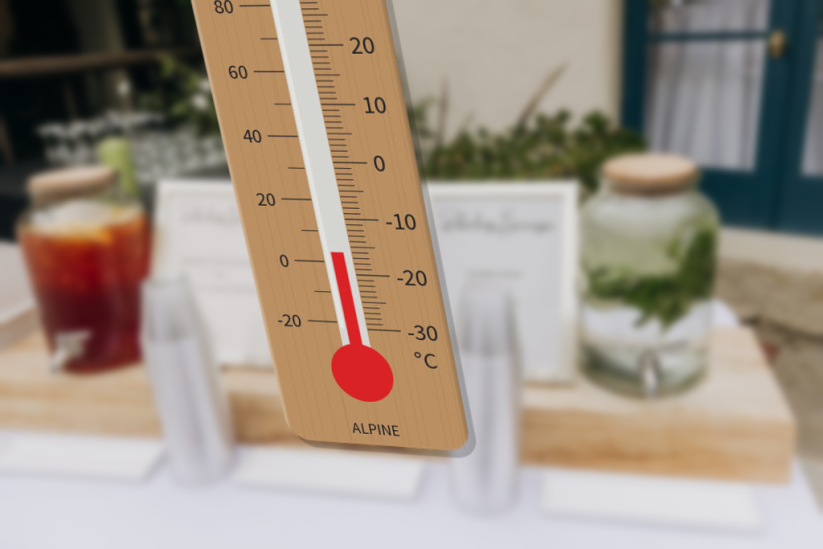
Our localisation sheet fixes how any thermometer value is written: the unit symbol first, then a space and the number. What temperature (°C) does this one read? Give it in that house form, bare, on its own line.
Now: °C -16
